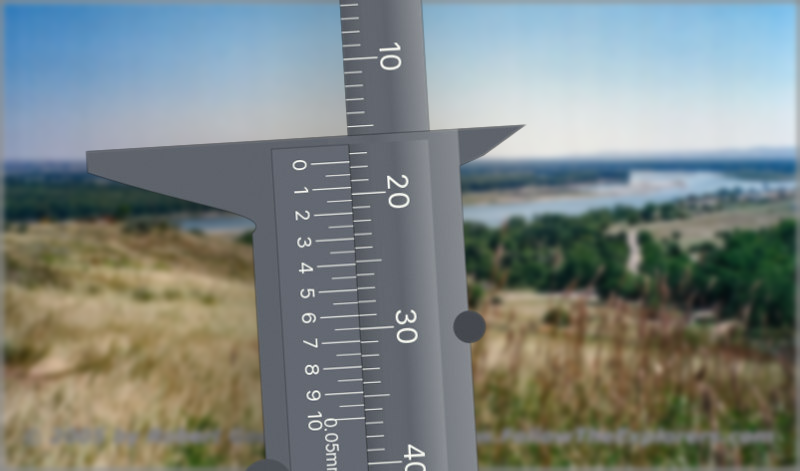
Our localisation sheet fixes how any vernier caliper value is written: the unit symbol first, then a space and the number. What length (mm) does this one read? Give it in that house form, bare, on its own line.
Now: mm 17.6
